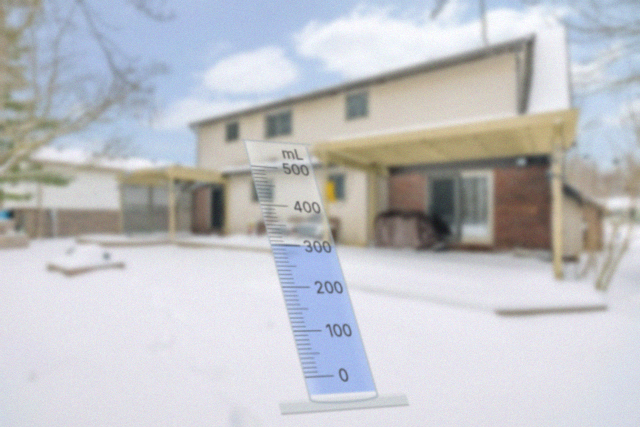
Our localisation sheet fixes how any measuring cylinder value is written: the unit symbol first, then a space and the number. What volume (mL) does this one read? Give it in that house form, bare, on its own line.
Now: mL 300
